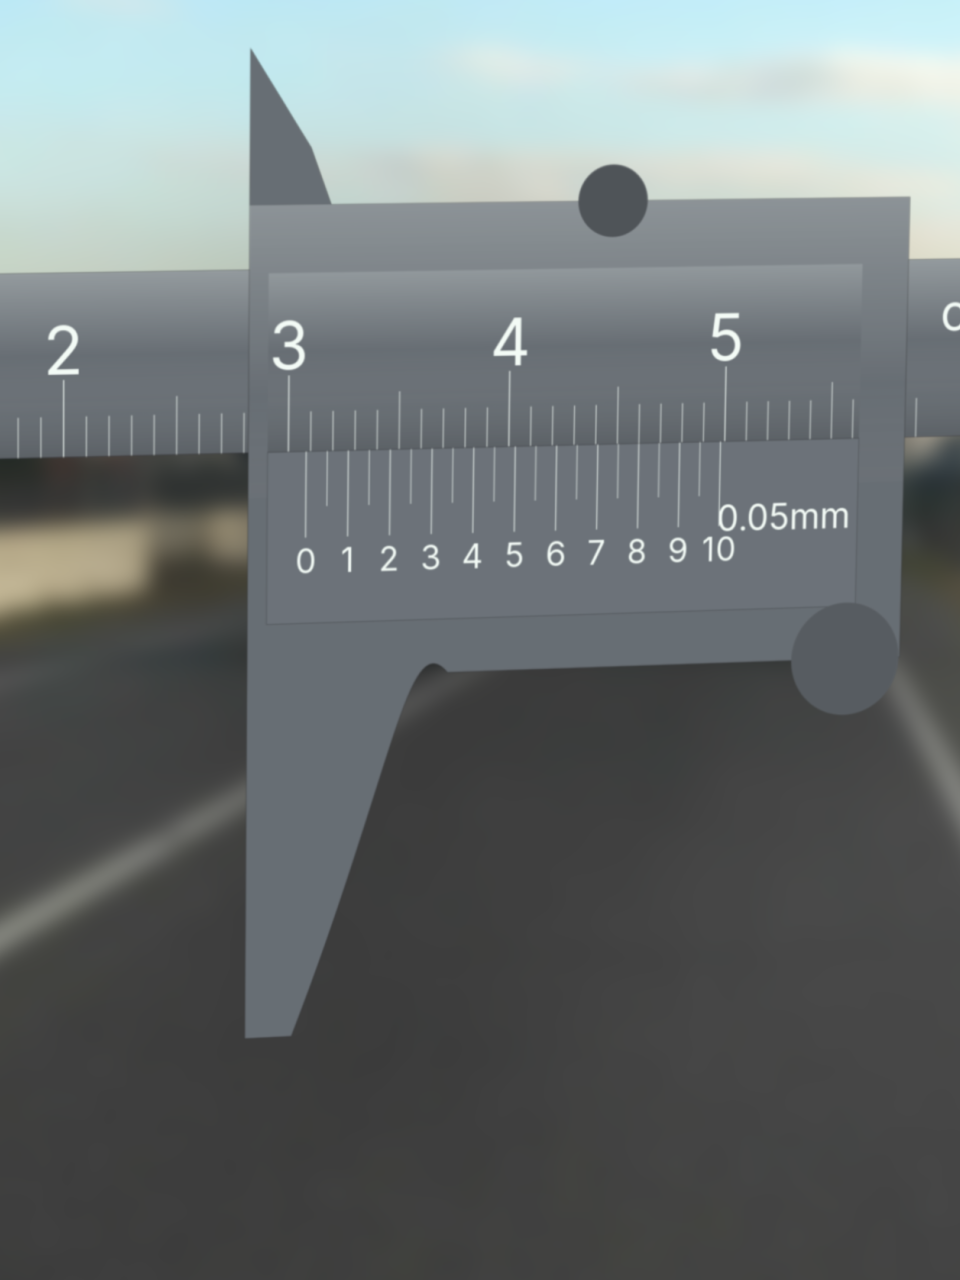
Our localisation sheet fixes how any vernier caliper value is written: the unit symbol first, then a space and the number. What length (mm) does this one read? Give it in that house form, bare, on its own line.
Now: mm 30.8
